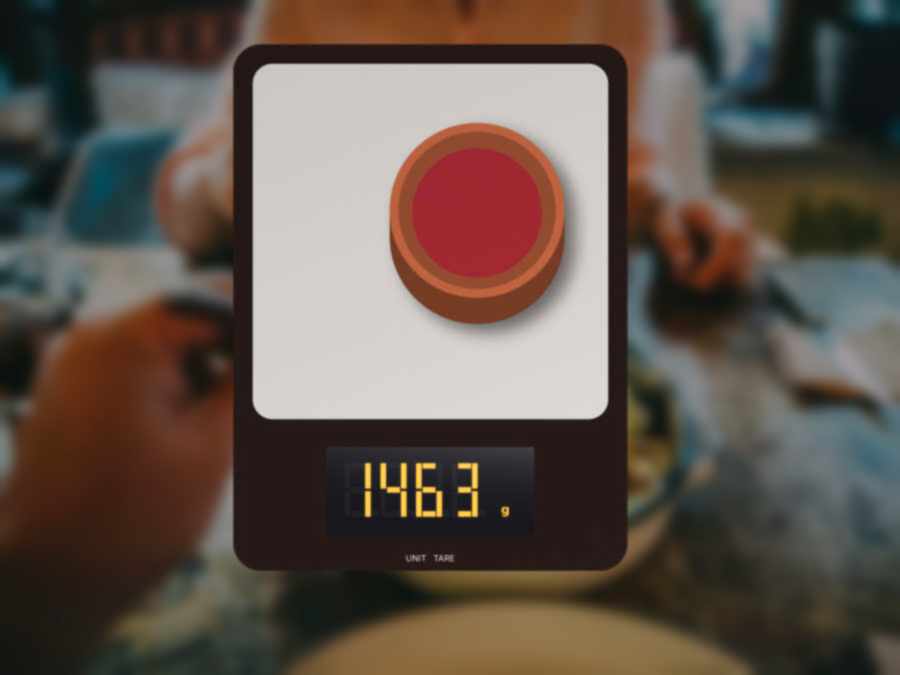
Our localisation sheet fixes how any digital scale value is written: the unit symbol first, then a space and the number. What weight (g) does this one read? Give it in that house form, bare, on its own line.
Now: g 1463
